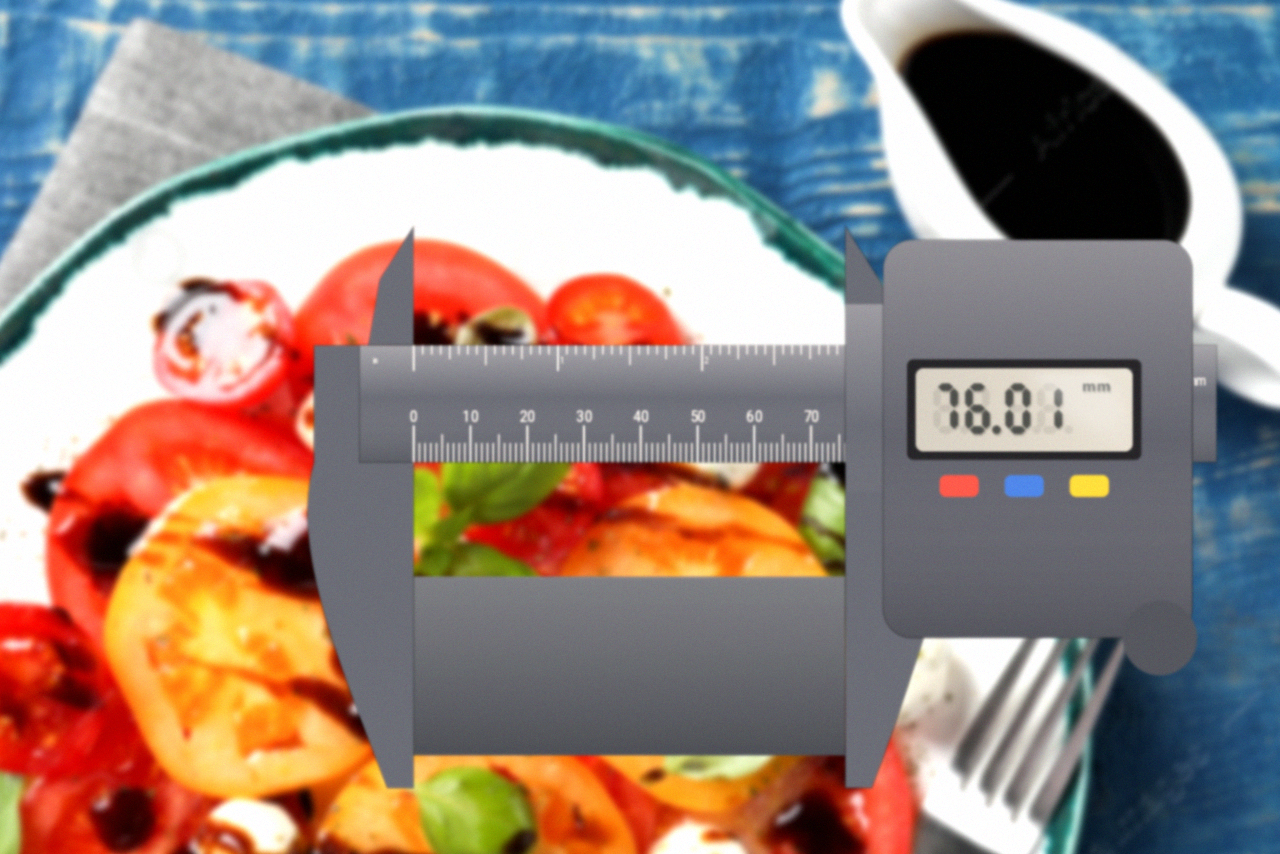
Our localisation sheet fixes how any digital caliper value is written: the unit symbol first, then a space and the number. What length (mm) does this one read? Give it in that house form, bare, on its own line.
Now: mm 76.01
